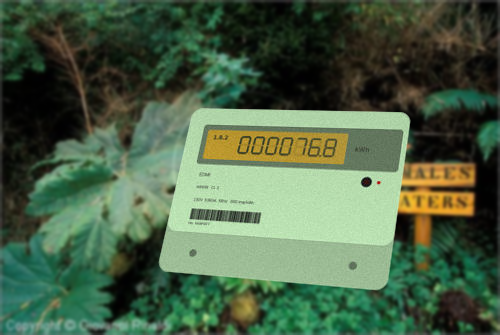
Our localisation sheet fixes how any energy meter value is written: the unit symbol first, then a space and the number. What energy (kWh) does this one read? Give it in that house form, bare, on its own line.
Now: kWh 76.8
